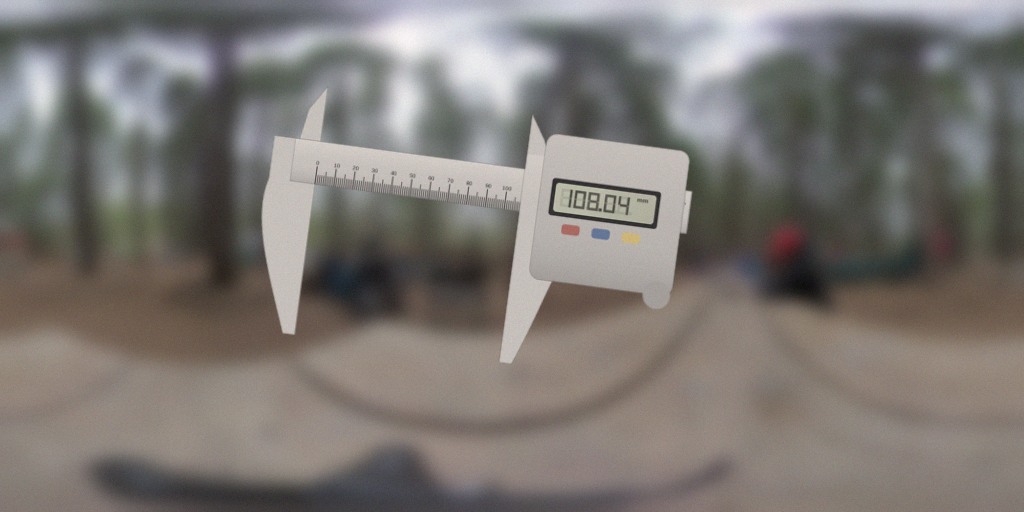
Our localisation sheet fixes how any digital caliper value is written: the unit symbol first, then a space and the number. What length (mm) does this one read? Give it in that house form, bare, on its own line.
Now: mm 108.04
